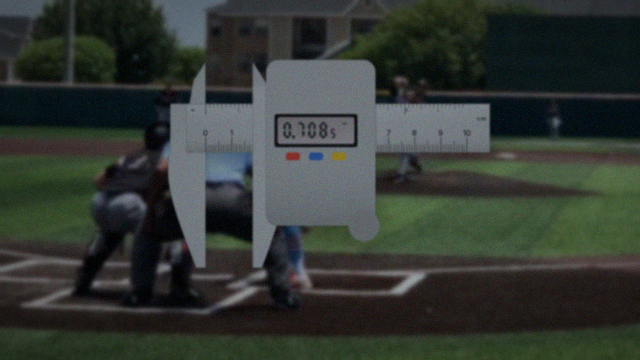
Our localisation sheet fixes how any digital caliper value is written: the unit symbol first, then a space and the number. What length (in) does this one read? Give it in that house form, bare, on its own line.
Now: in 0.7085
